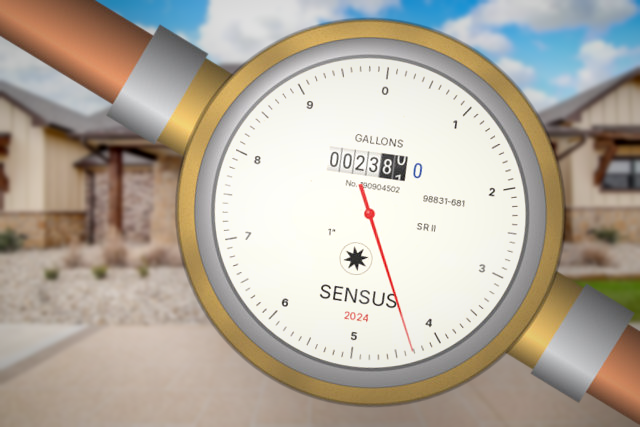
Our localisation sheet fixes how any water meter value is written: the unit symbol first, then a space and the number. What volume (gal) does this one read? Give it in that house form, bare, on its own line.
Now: gal 23804.3
